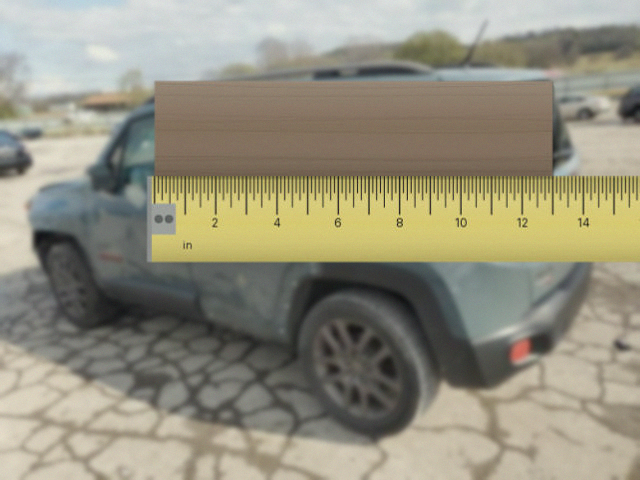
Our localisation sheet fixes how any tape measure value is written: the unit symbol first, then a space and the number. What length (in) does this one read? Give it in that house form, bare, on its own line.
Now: in 13
